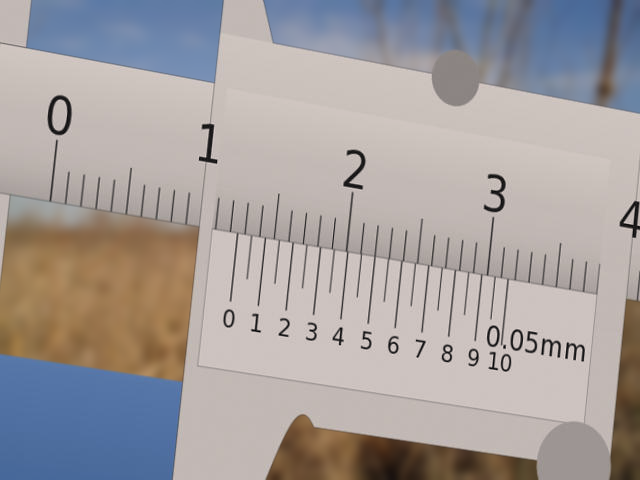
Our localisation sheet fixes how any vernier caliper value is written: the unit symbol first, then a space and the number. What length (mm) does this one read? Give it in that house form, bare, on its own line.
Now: mm 12.5
